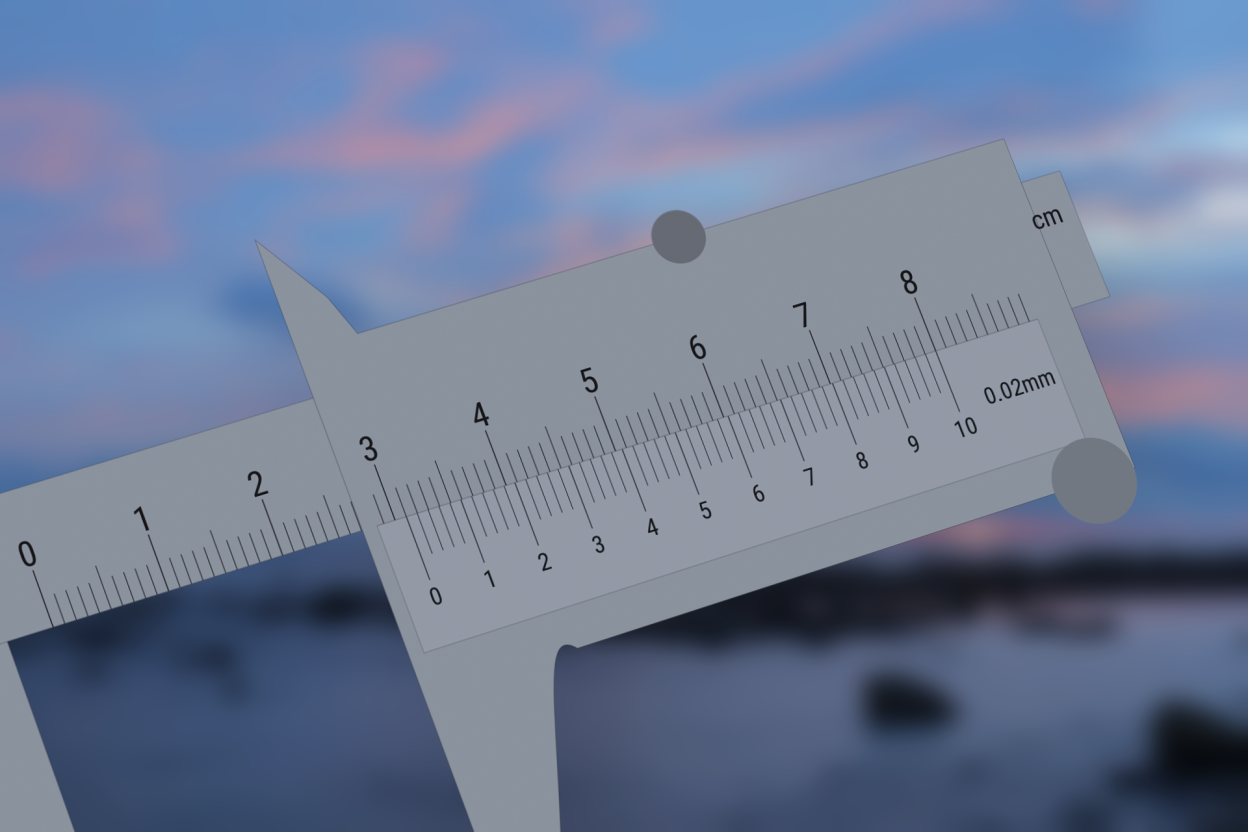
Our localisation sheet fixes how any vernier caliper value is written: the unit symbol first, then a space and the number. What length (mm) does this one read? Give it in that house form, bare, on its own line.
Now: mm 31.0
